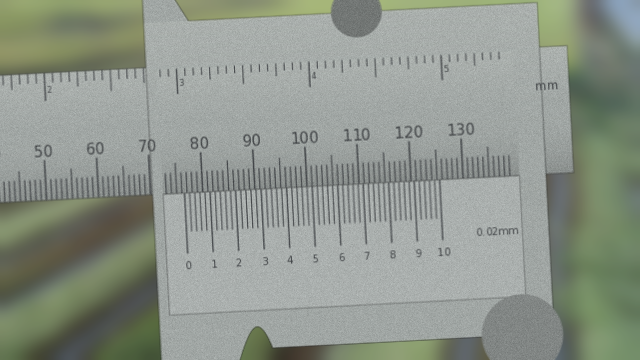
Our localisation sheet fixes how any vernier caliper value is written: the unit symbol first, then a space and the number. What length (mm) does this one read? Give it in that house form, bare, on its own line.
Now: mm 76.5
